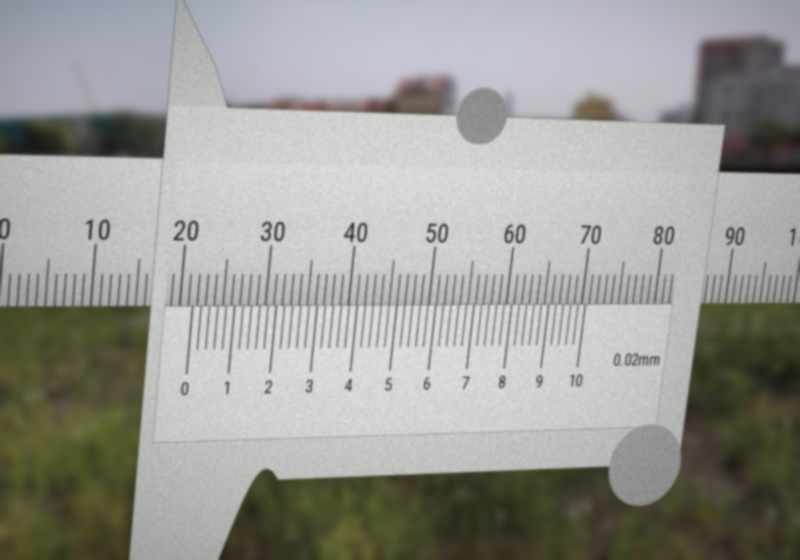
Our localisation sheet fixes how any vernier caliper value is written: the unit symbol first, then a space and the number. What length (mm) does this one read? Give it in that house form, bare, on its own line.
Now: mm 21.5
